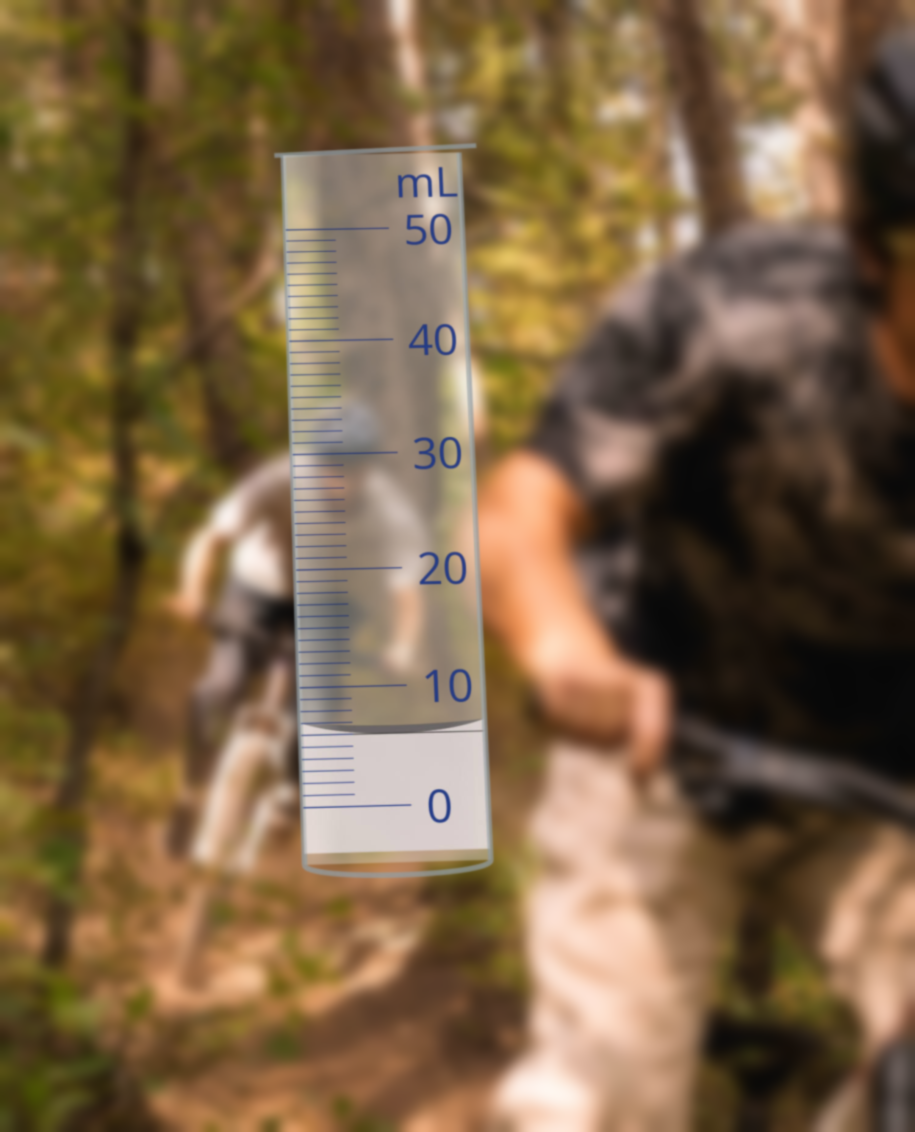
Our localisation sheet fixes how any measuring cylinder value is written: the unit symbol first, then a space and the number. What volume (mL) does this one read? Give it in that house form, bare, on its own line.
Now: mL 6
